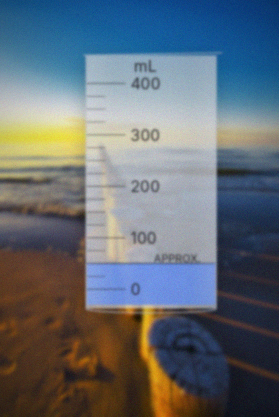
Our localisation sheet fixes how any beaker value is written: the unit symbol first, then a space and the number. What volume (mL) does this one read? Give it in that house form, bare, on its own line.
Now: mL 50
